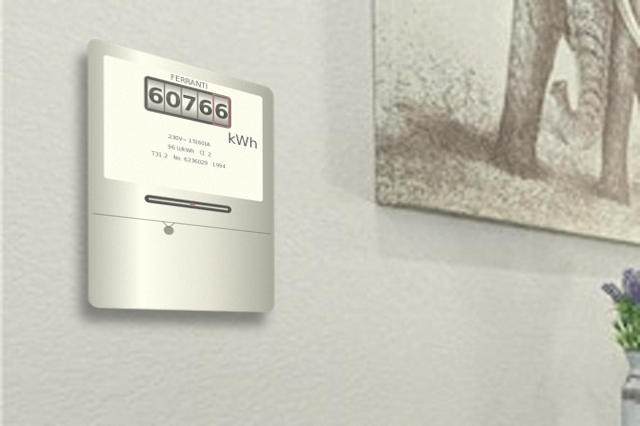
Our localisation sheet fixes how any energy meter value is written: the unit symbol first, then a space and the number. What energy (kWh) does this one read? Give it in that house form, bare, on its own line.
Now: kWh 6076.6
